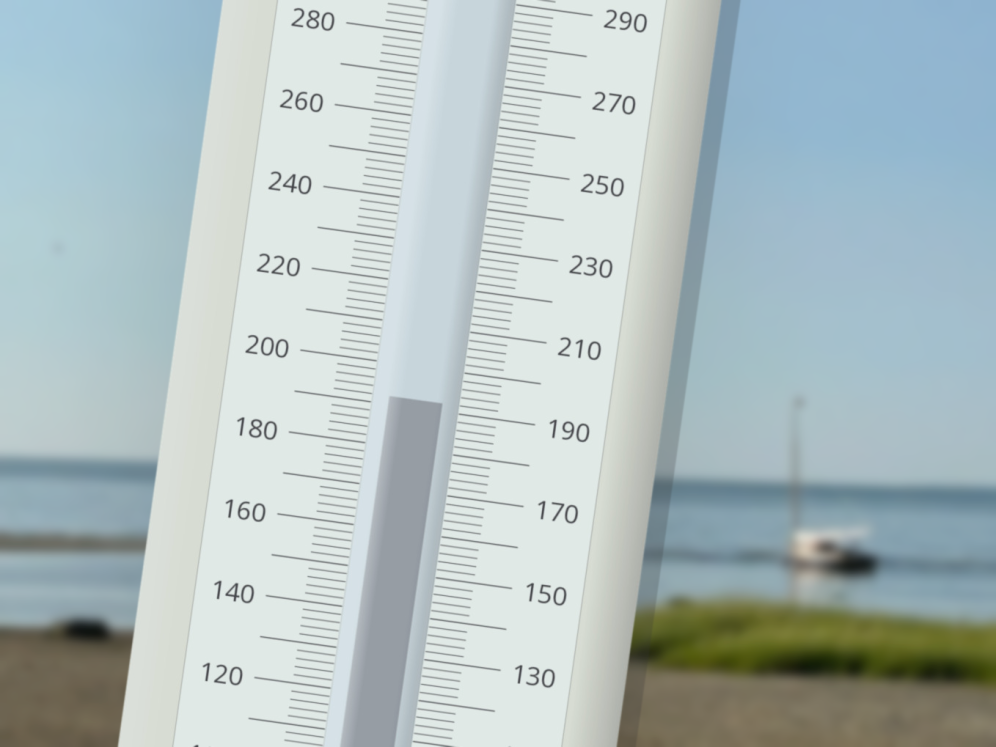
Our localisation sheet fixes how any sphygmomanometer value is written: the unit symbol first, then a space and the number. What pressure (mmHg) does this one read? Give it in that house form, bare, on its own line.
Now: mmHg 192
